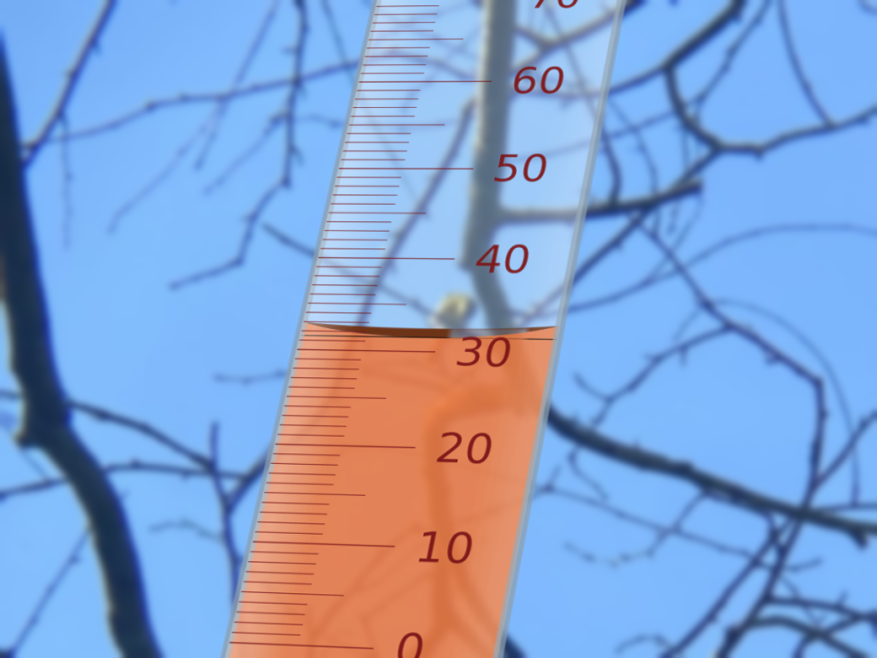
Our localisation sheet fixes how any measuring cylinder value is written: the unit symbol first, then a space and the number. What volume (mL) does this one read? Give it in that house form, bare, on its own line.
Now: mL 31.5
